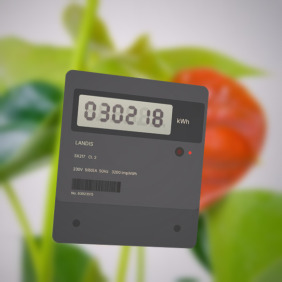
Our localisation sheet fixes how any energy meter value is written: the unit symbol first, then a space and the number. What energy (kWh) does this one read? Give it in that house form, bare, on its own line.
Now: kWh 30218
